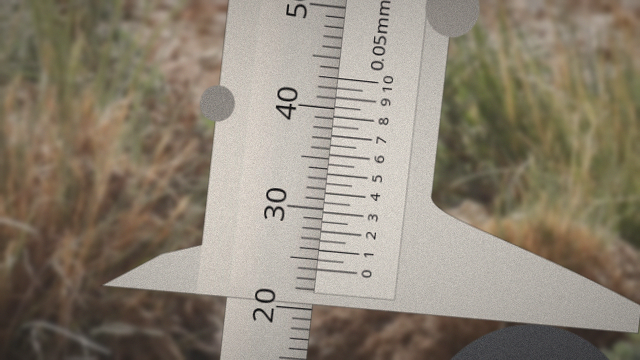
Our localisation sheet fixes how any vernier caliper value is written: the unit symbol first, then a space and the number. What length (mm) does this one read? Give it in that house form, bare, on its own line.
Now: mm 24.0
